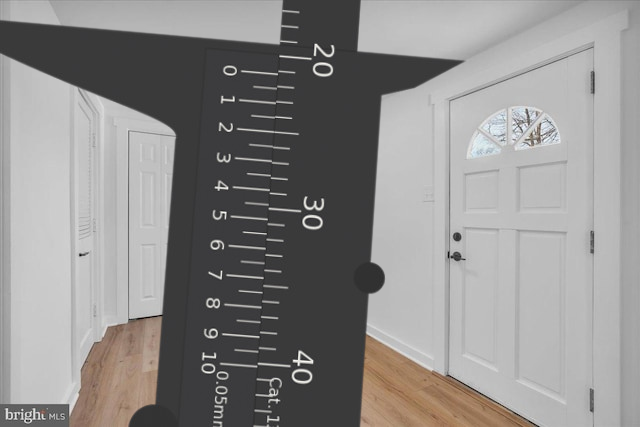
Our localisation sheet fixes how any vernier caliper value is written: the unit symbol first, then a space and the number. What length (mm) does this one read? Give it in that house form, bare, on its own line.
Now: mm 21.2
